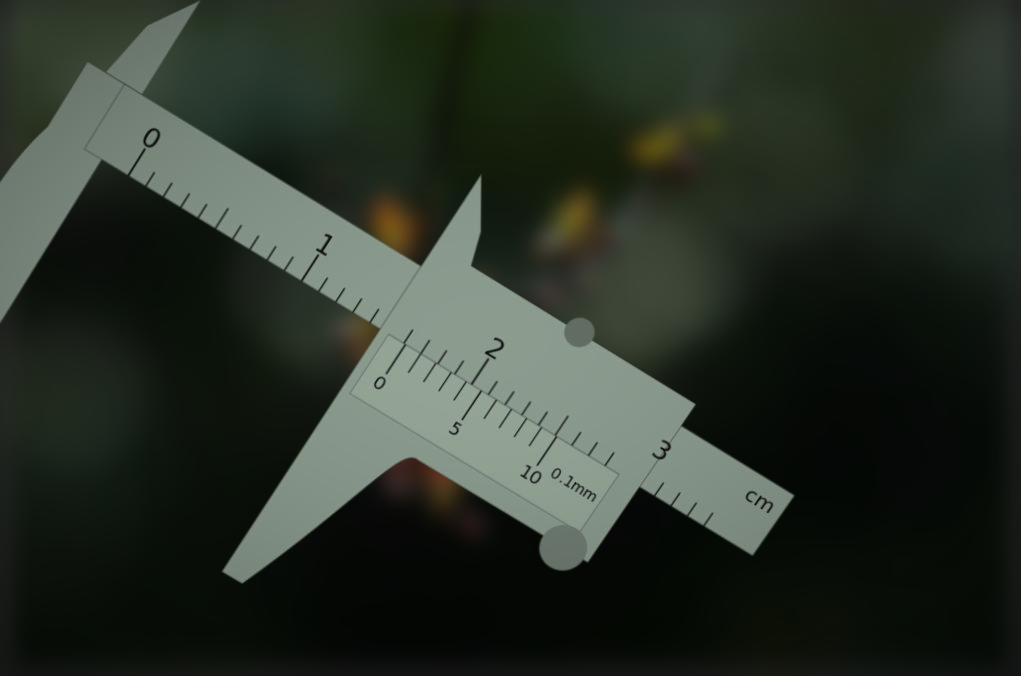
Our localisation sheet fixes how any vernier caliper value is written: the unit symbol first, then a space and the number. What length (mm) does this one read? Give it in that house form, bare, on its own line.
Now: mm 16.1
